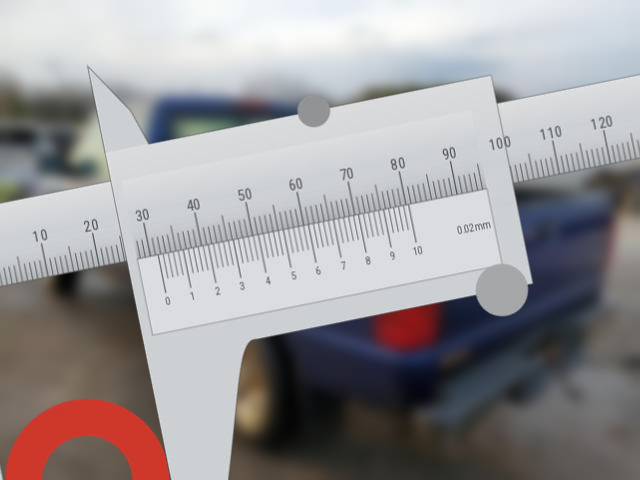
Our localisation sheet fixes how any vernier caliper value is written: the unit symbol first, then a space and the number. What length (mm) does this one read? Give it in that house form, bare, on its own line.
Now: mm 31.5
